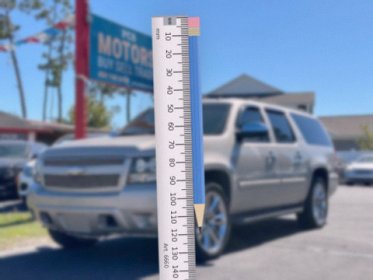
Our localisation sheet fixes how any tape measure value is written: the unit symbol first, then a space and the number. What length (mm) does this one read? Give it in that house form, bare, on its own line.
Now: mm 120
